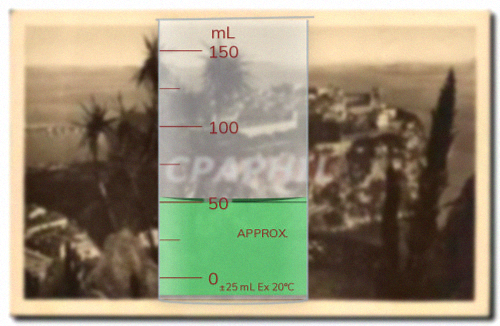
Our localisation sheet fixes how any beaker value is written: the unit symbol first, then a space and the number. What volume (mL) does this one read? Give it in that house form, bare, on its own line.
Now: mL 50
